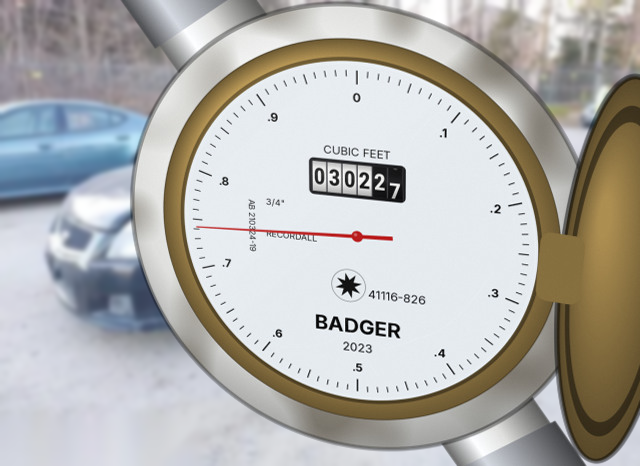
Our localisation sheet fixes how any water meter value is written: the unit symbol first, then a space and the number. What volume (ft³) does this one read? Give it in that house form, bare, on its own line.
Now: ft³ 30226.74
